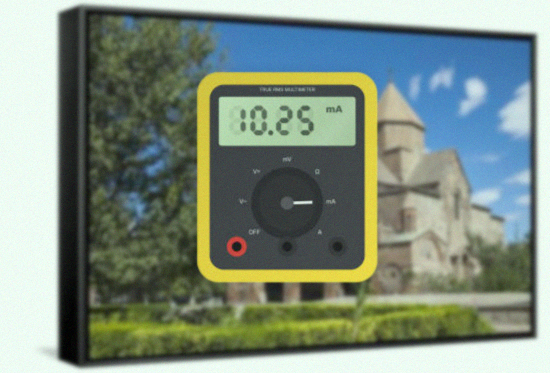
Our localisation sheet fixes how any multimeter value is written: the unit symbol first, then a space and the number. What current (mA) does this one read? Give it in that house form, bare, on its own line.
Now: mA 10.25
